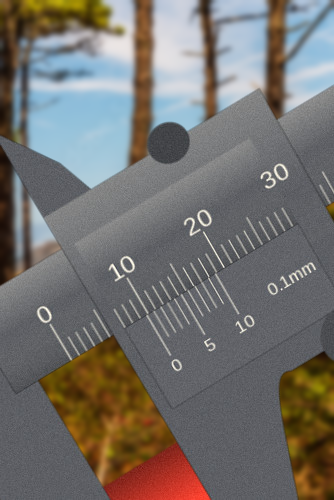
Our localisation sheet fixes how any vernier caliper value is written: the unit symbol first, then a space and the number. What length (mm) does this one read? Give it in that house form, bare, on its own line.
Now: mm 9.8
